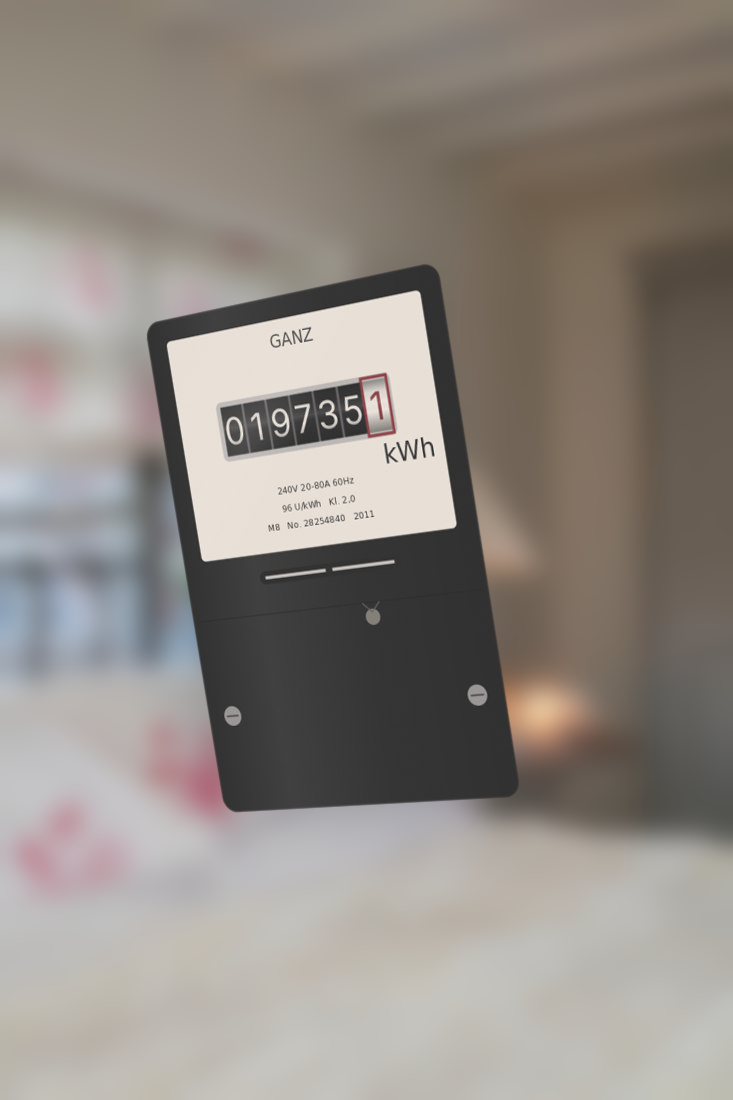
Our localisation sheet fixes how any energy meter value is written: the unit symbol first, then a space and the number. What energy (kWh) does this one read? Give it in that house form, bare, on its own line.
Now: kWh 19735.1
